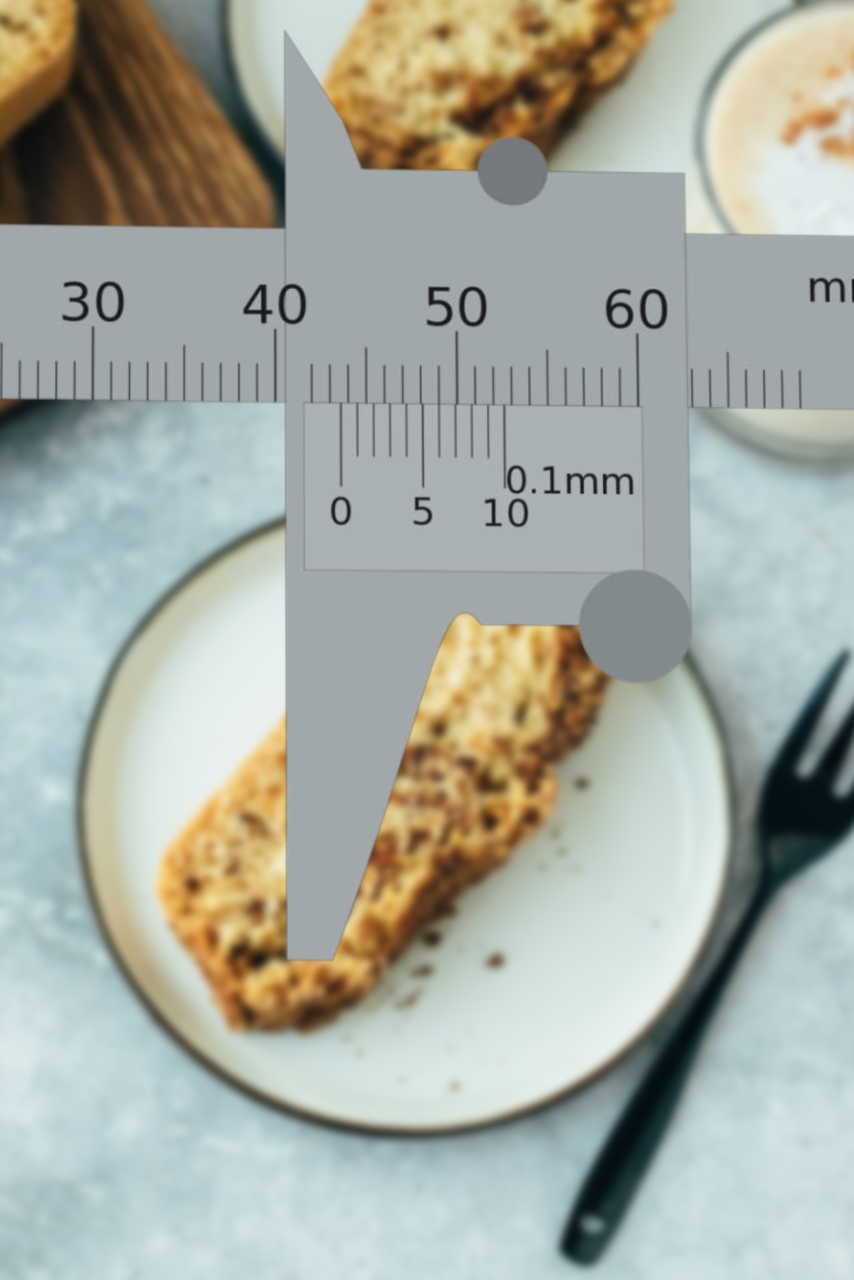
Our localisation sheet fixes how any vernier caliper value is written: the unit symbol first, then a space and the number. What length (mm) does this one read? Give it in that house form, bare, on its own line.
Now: mm 43.6
